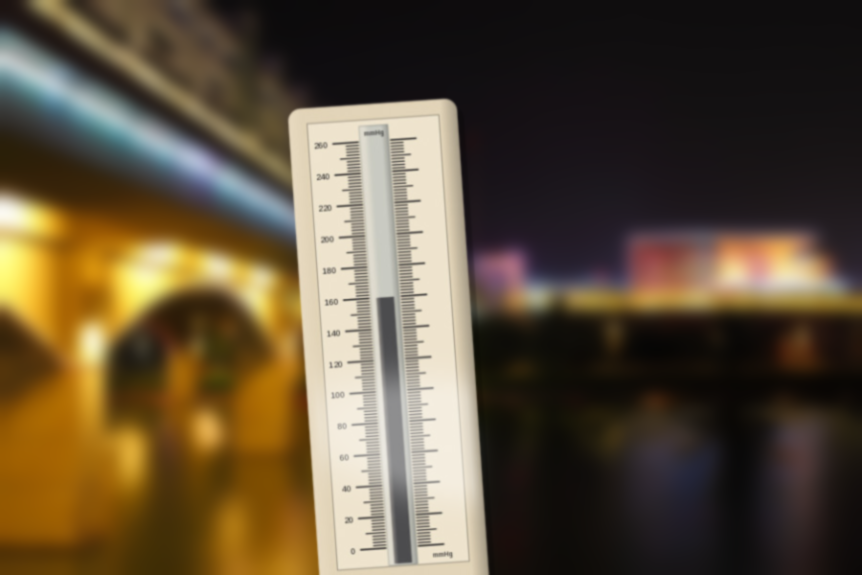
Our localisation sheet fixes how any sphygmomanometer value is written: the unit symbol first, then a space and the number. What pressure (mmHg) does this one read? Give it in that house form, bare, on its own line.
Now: mmHg 160
